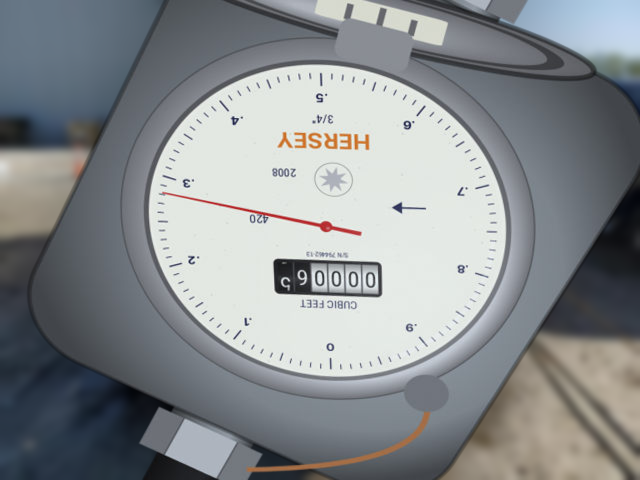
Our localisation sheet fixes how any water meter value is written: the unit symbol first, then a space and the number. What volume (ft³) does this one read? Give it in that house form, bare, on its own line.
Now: ft³ 65.28
